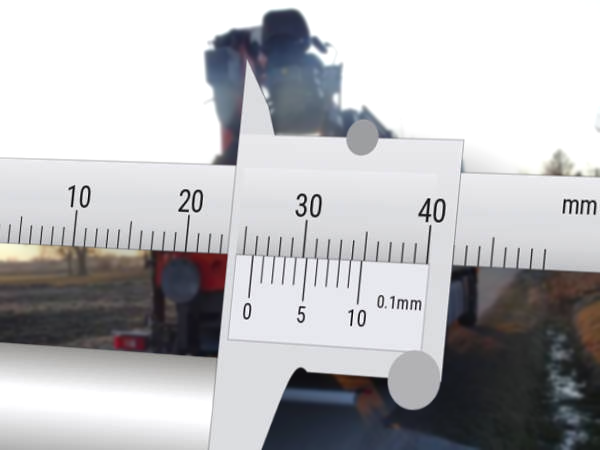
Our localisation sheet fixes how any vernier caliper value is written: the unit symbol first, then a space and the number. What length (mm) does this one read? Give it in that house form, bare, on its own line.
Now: mm 25.8
